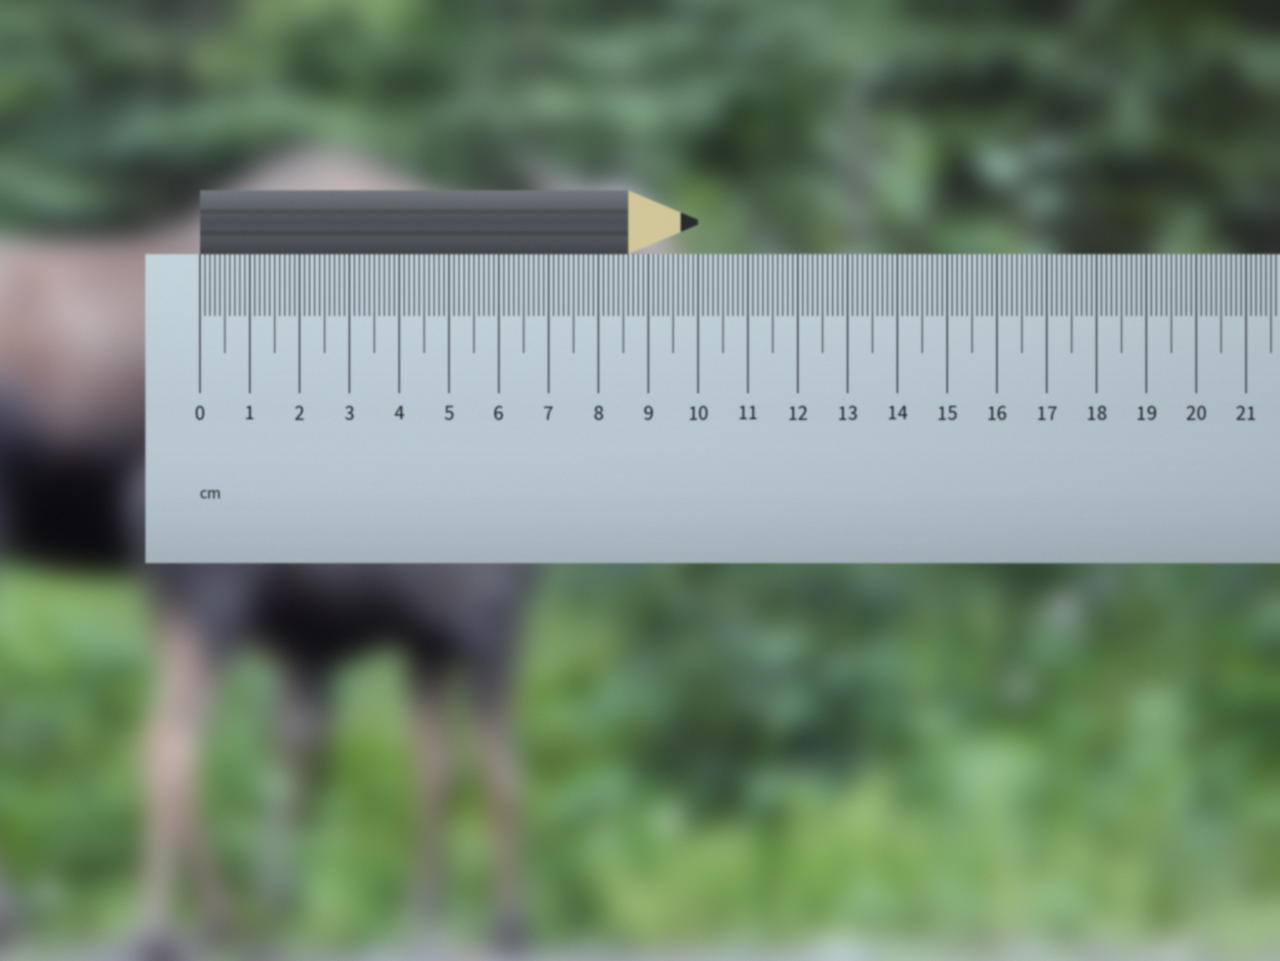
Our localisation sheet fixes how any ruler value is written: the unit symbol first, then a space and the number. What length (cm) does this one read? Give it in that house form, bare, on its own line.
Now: cm 10
